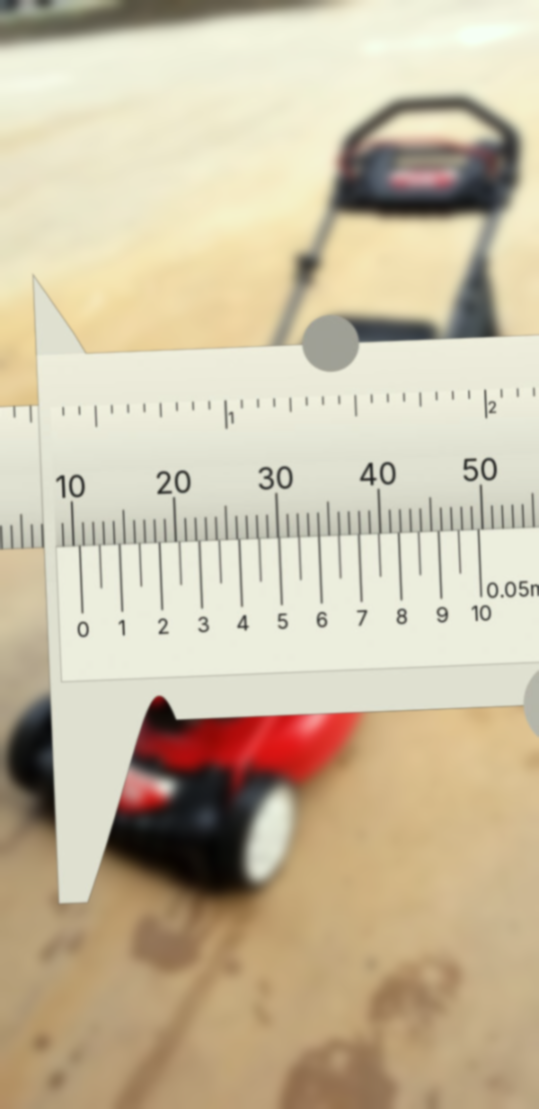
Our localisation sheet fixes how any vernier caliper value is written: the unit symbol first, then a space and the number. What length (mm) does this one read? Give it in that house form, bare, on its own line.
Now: mm 10.6
